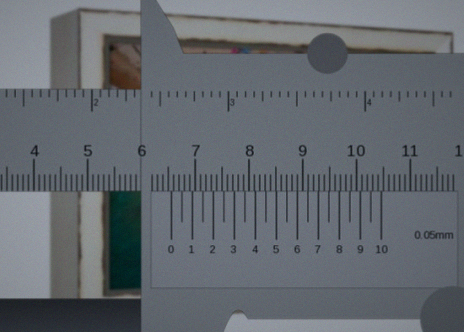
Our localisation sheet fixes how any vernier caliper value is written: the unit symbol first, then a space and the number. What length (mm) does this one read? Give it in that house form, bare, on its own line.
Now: mm 65.6
